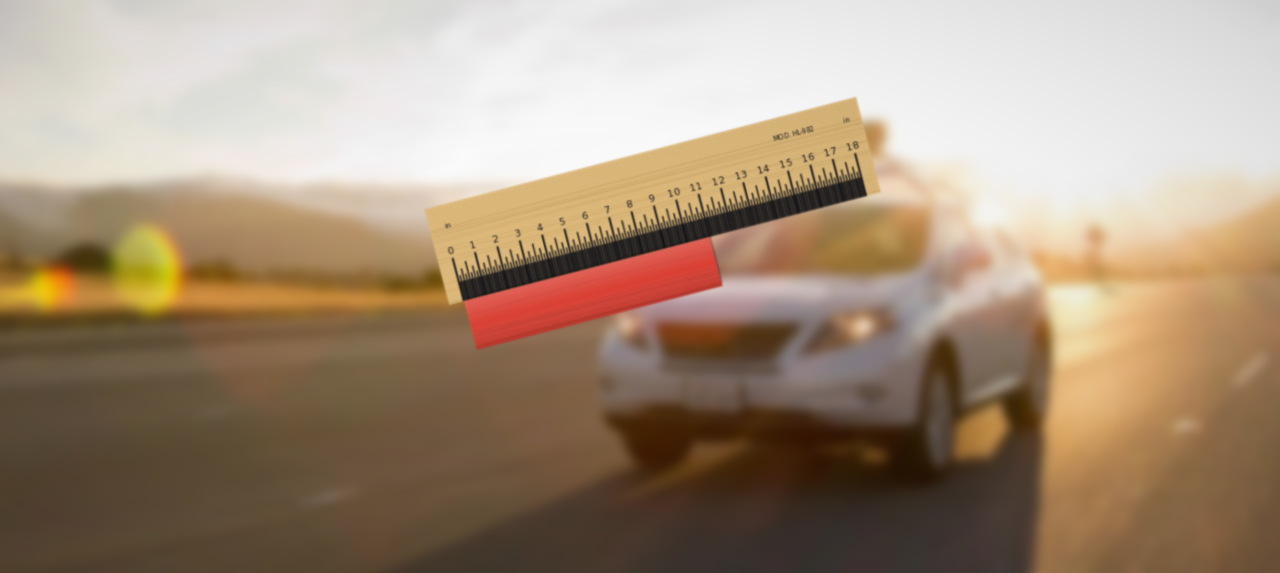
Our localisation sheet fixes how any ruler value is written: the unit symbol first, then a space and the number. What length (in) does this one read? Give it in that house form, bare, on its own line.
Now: in 11
